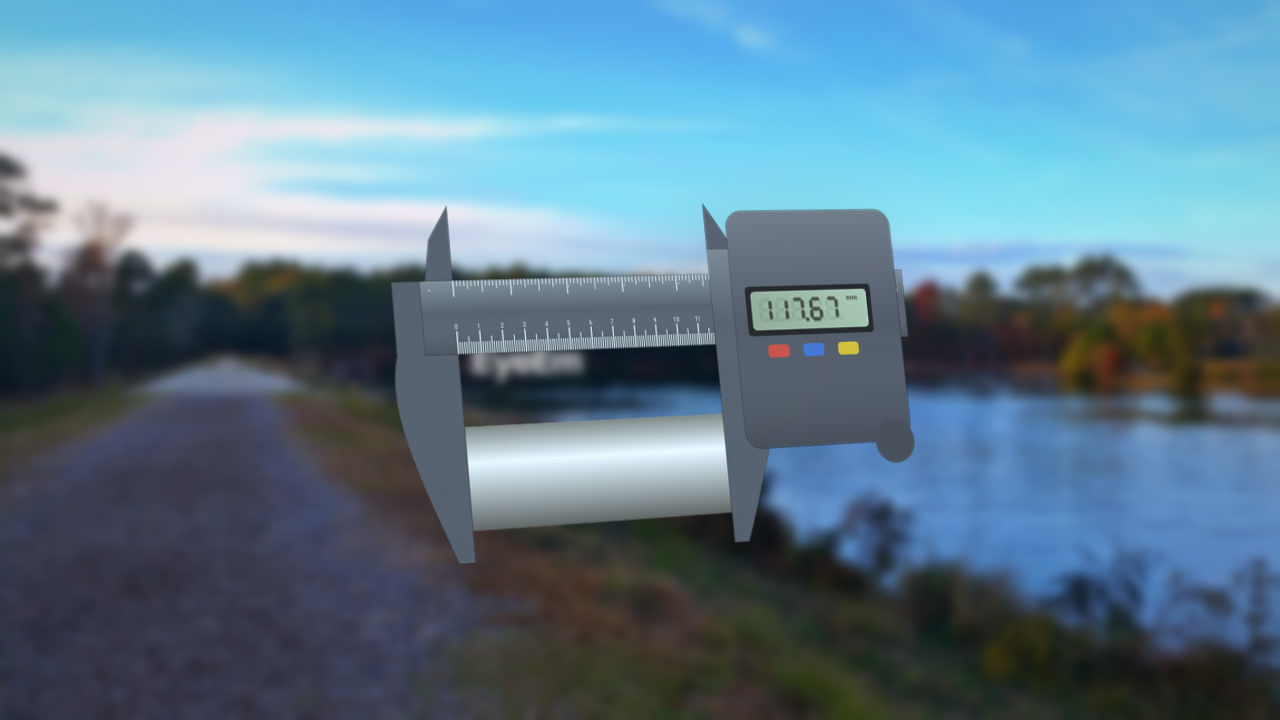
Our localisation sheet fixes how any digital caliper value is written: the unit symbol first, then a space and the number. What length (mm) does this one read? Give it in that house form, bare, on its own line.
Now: mm 117.67
